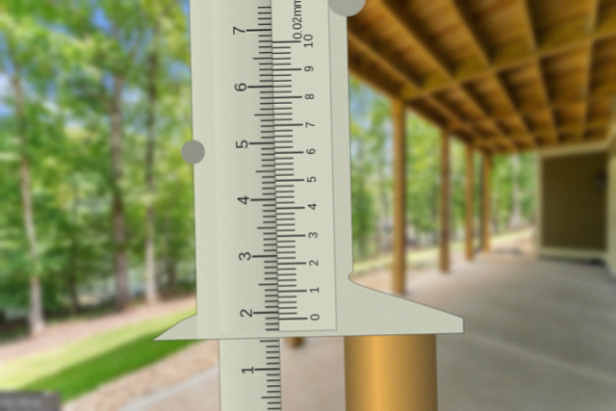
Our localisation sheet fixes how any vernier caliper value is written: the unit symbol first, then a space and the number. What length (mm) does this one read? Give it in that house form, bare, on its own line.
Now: mm 18.8
